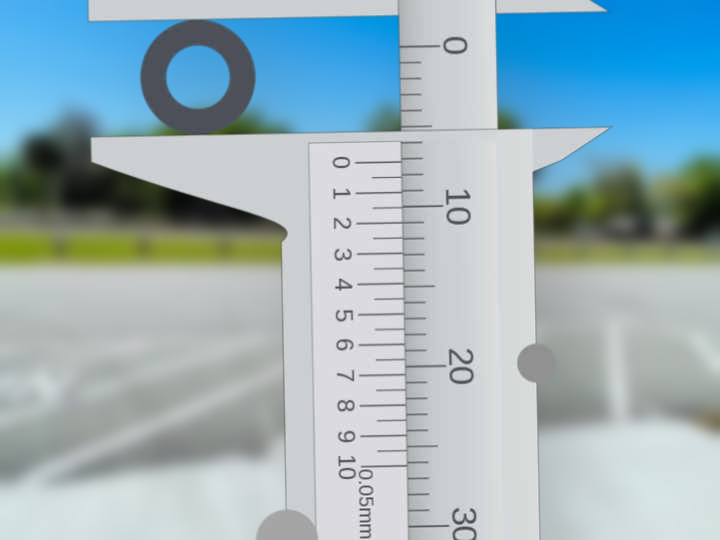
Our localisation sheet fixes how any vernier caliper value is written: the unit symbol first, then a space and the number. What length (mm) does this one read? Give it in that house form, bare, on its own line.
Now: mm 7.2
